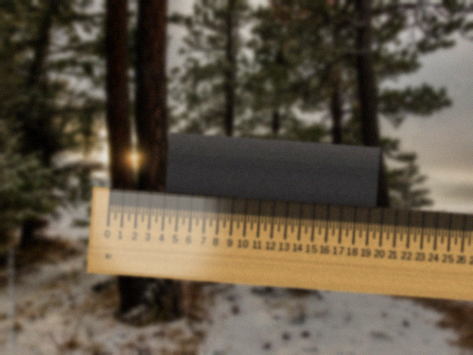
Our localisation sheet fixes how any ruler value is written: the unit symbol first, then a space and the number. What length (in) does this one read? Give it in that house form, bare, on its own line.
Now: in 15.5
